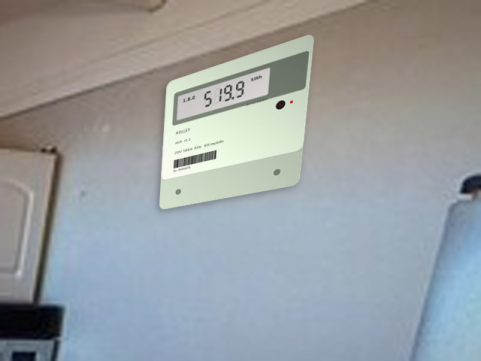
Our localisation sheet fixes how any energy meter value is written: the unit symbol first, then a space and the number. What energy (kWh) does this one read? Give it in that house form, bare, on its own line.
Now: kWh 519.9
